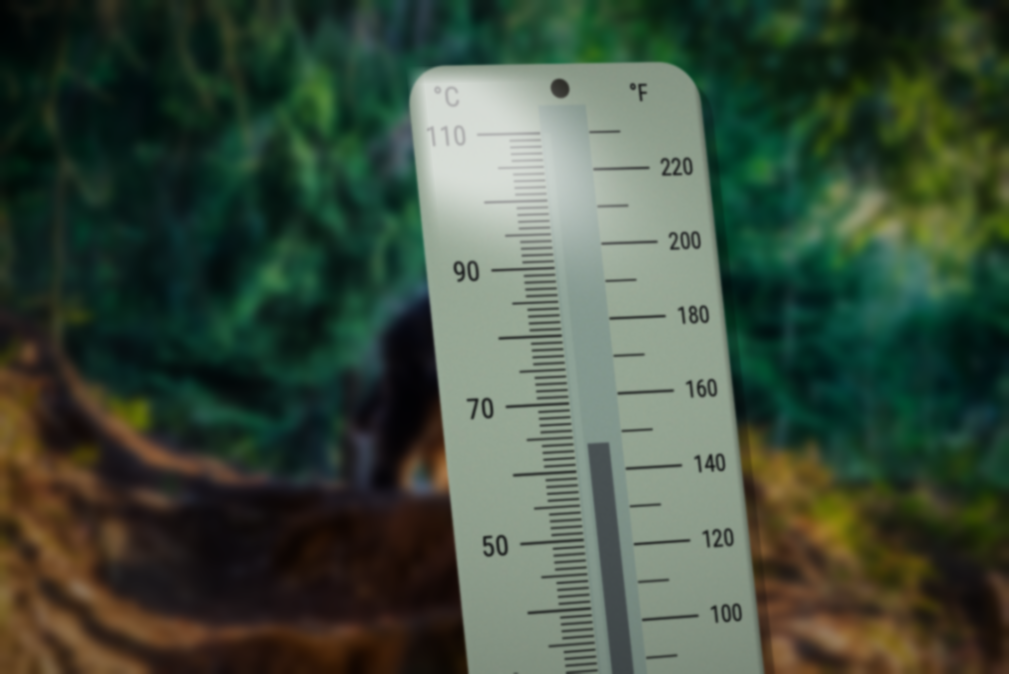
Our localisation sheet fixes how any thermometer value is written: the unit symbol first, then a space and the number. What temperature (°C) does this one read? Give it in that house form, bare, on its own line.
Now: °C 64
